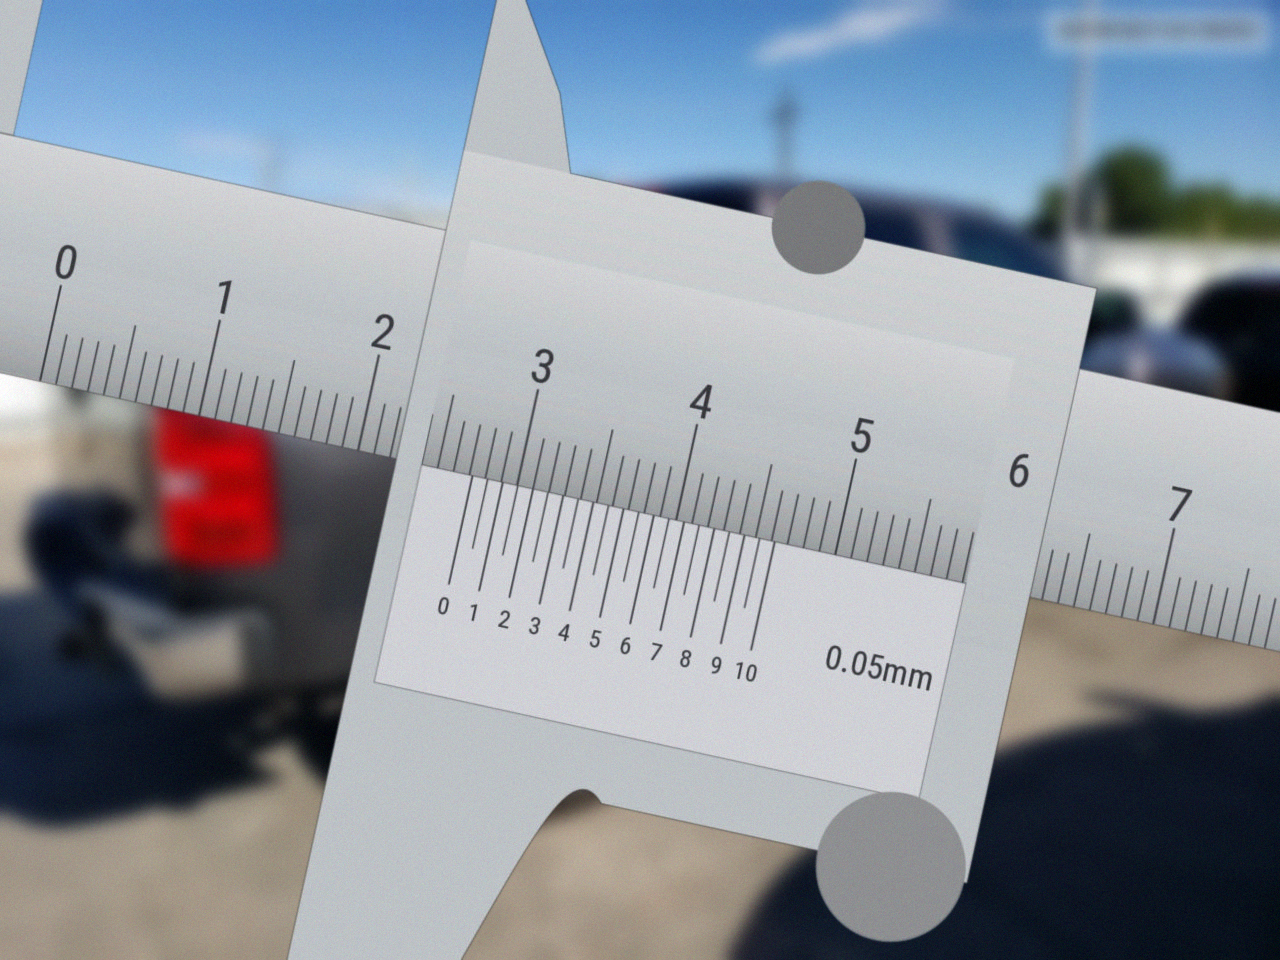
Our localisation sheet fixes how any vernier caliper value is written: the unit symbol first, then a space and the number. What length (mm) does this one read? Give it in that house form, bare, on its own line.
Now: mm 27.2
